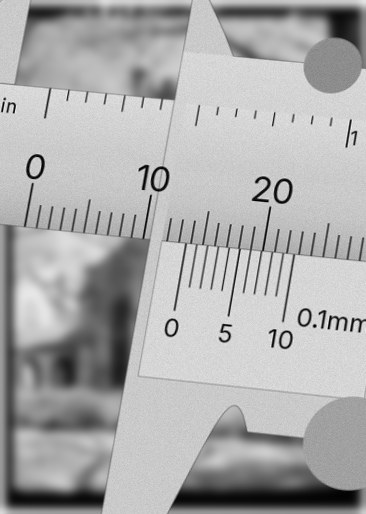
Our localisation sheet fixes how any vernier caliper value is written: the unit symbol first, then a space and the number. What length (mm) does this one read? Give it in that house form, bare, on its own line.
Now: mm 13.6
